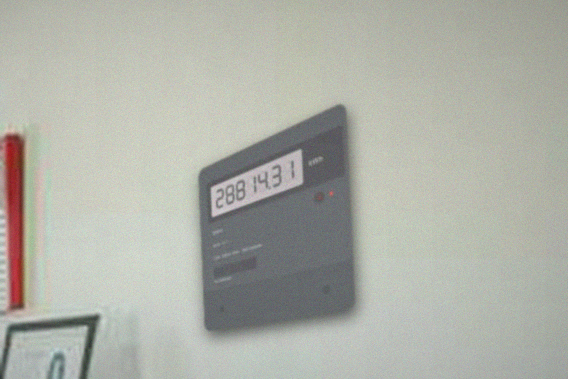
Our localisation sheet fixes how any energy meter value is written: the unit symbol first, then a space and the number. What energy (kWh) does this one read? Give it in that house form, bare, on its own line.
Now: kWh 28814.31
